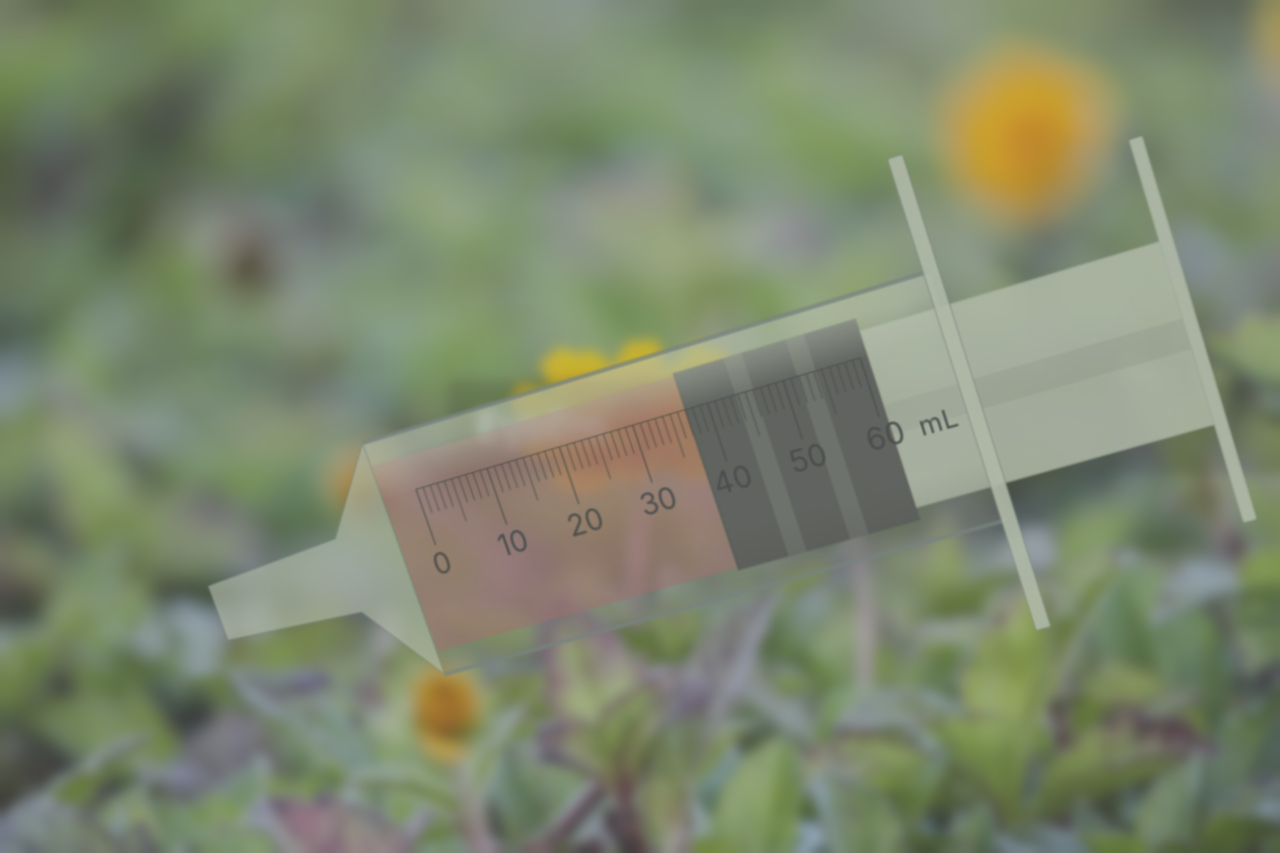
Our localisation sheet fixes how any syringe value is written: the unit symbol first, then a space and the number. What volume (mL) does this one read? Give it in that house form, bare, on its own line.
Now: mL 37
